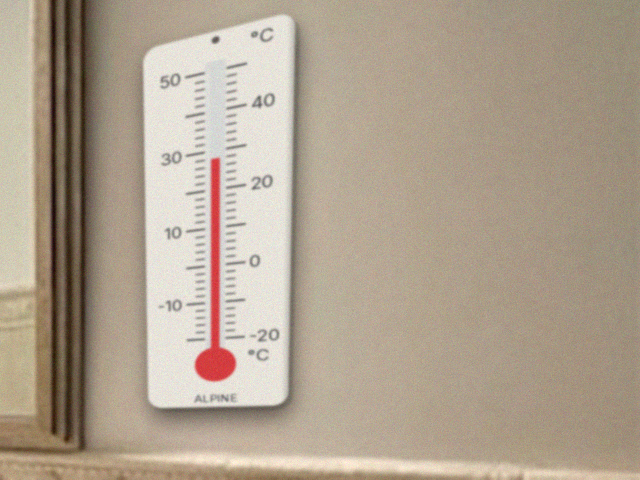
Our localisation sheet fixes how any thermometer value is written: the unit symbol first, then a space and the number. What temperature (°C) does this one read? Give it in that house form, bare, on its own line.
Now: °C 28
